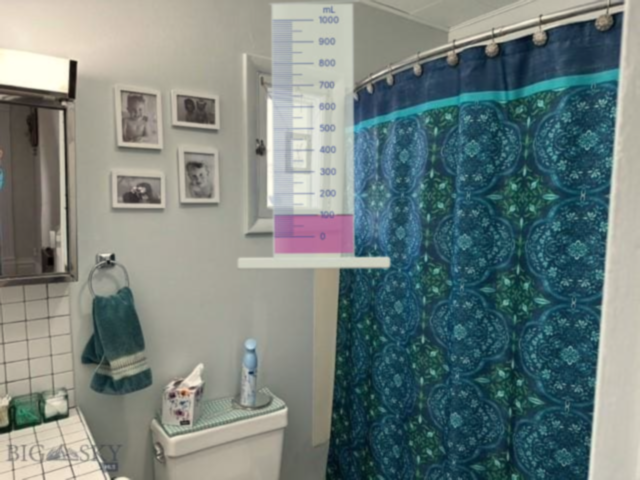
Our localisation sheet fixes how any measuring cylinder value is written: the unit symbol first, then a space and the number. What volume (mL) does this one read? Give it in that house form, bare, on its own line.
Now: mL 100
